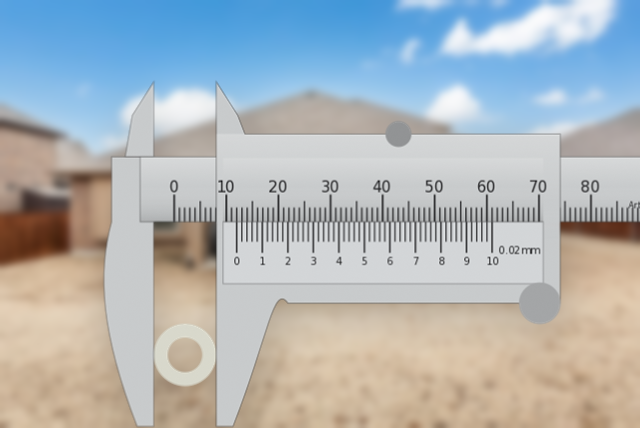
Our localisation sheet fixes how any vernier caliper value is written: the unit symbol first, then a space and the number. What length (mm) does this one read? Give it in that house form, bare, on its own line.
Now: mm 12.0
